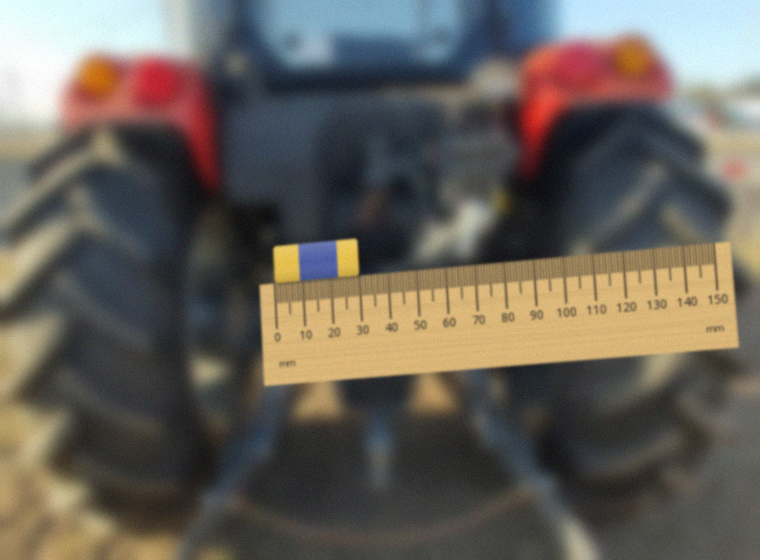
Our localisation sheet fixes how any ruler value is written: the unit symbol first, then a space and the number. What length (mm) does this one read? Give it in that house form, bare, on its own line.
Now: mm 30
